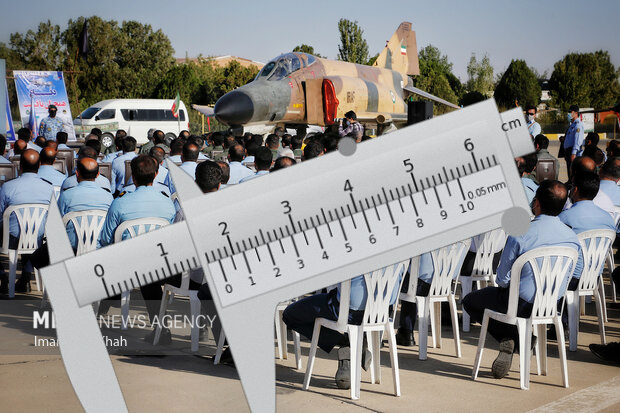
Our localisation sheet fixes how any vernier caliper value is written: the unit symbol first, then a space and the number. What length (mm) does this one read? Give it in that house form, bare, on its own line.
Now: mm 17.6
